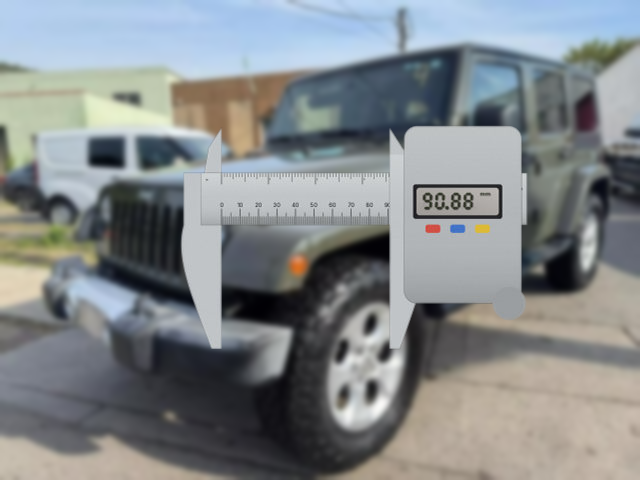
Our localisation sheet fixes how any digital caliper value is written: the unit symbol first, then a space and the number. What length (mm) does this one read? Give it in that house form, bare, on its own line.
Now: mm 90.88
